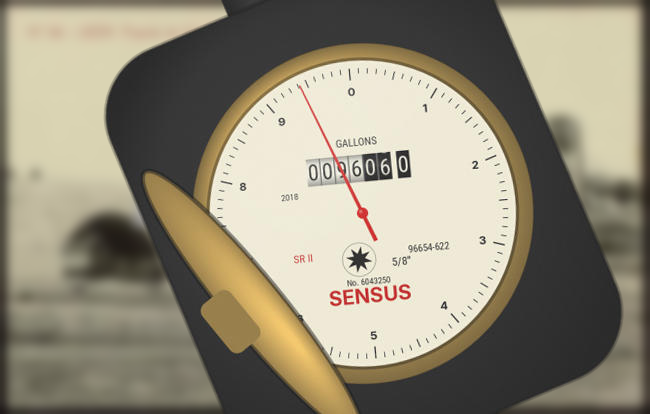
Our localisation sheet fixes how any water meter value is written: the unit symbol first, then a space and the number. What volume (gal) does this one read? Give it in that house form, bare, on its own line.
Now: gal 96059.4
